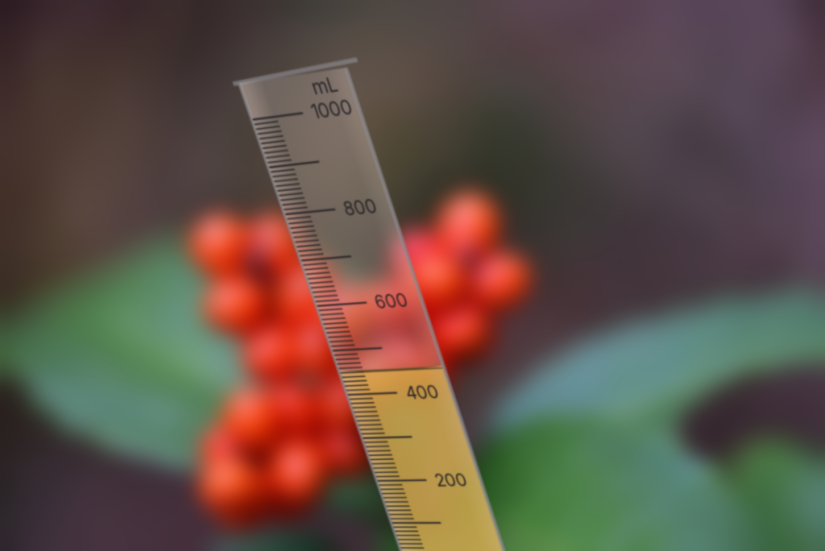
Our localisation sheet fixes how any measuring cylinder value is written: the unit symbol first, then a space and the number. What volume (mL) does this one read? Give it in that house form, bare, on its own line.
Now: mL 450
